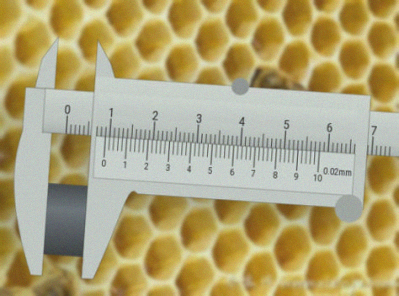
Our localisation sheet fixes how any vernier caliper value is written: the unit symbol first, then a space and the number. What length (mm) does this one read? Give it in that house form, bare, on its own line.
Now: mm 9.0
